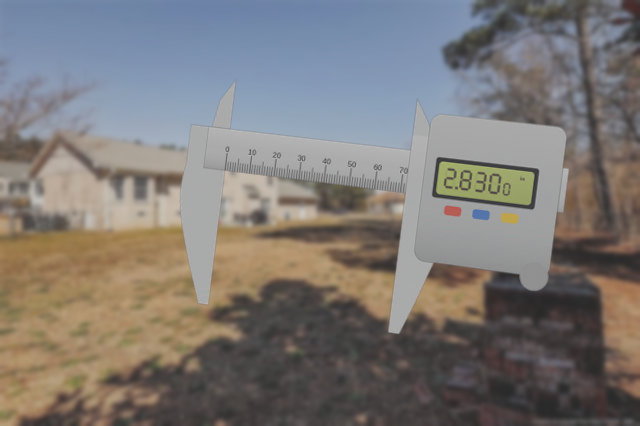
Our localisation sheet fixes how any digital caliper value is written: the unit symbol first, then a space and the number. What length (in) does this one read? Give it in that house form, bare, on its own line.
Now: in 2.8300
